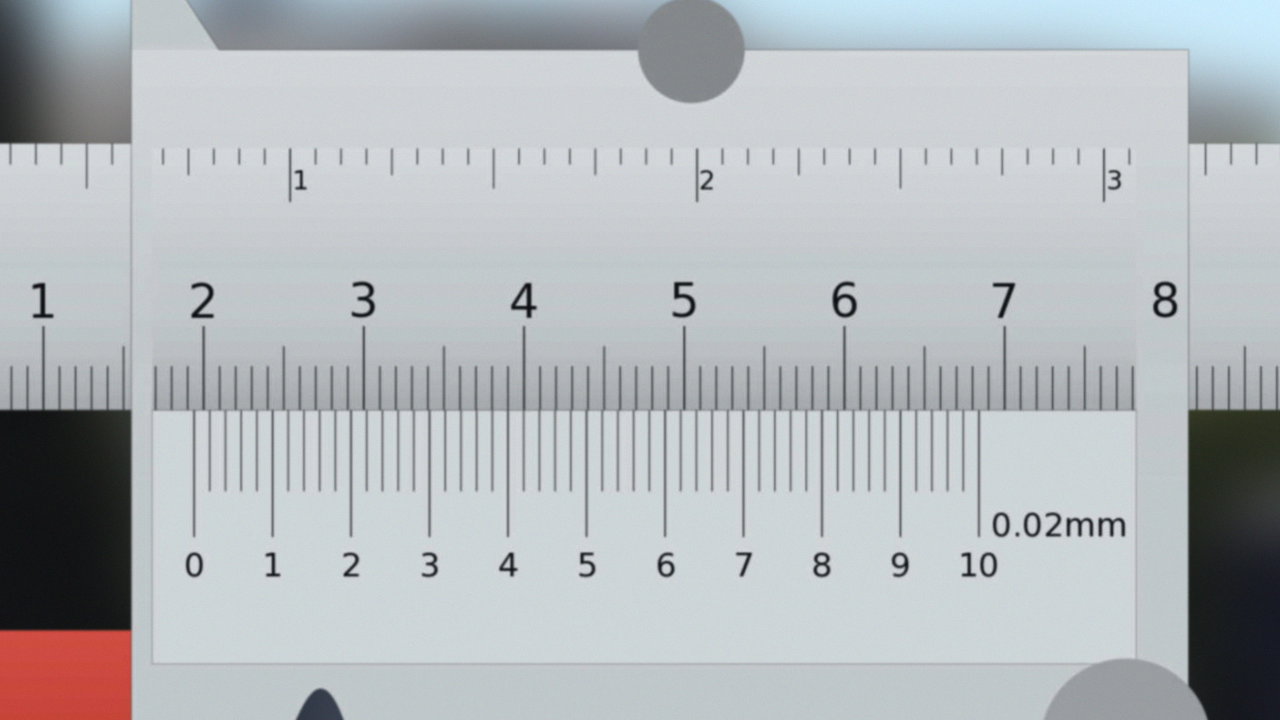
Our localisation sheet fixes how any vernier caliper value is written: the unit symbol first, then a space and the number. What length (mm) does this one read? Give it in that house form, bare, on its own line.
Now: mm 19.4
